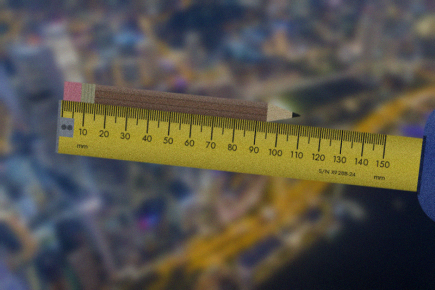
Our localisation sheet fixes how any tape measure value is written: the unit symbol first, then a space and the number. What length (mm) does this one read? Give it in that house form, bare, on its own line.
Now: mm 110
